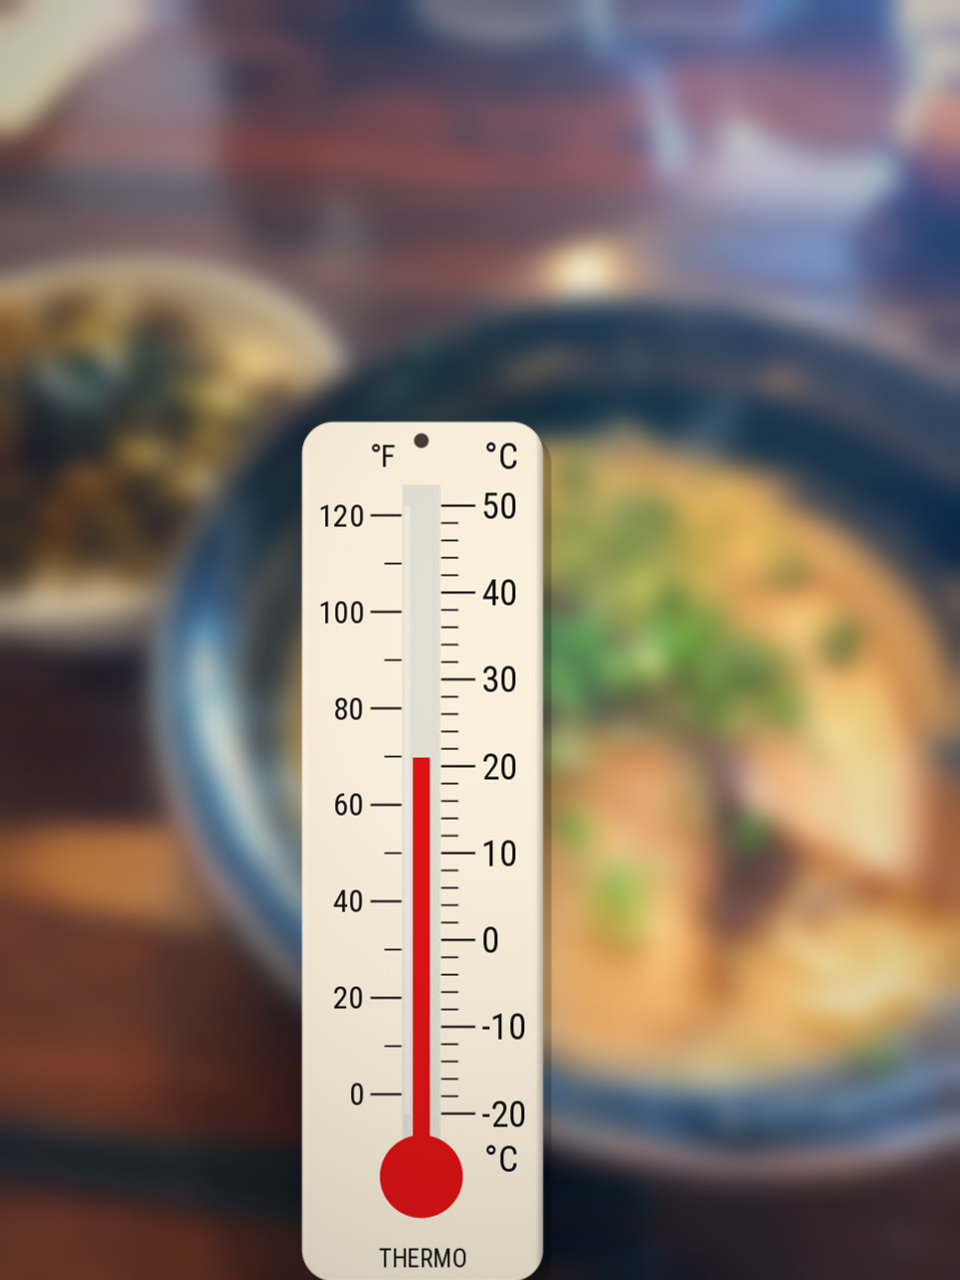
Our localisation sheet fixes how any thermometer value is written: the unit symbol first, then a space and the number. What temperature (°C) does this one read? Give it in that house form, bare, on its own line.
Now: °C 21
